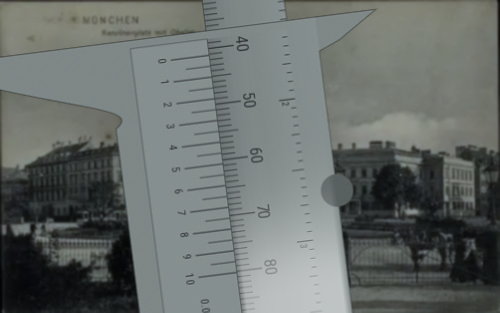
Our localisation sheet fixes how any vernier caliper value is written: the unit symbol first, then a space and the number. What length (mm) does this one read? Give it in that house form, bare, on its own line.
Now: mm 41.2
